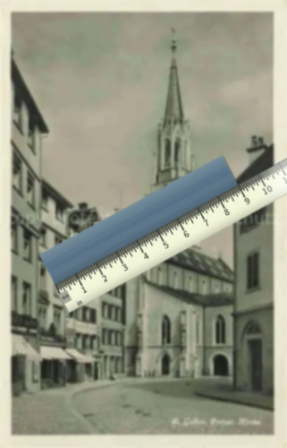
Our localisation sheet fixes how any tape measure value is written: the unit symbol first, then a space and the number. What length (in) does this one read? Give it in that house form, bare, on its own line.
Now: in 9
